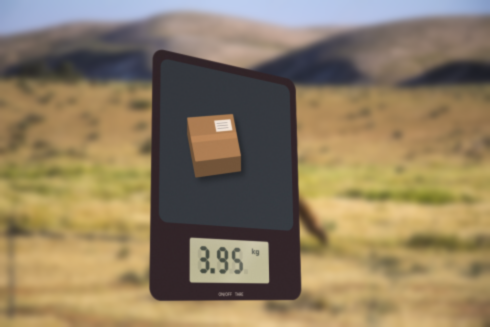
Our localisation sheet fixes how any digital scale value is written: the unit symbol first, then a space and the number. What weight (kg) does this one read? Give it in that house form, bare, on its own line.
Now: kg 3.95
